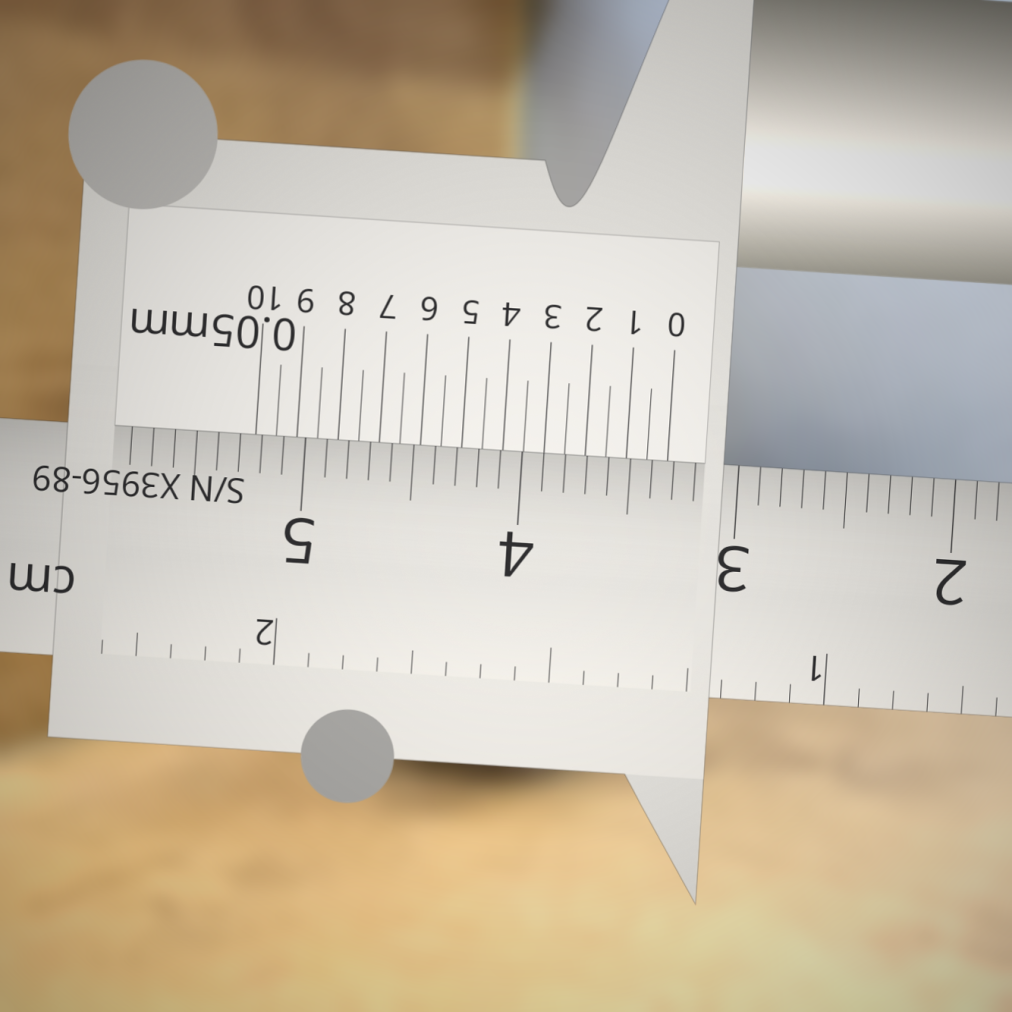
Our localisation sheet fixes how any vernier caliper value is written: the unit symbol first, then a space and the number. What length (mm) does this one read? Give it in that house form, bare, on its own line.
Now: mm 33.30
